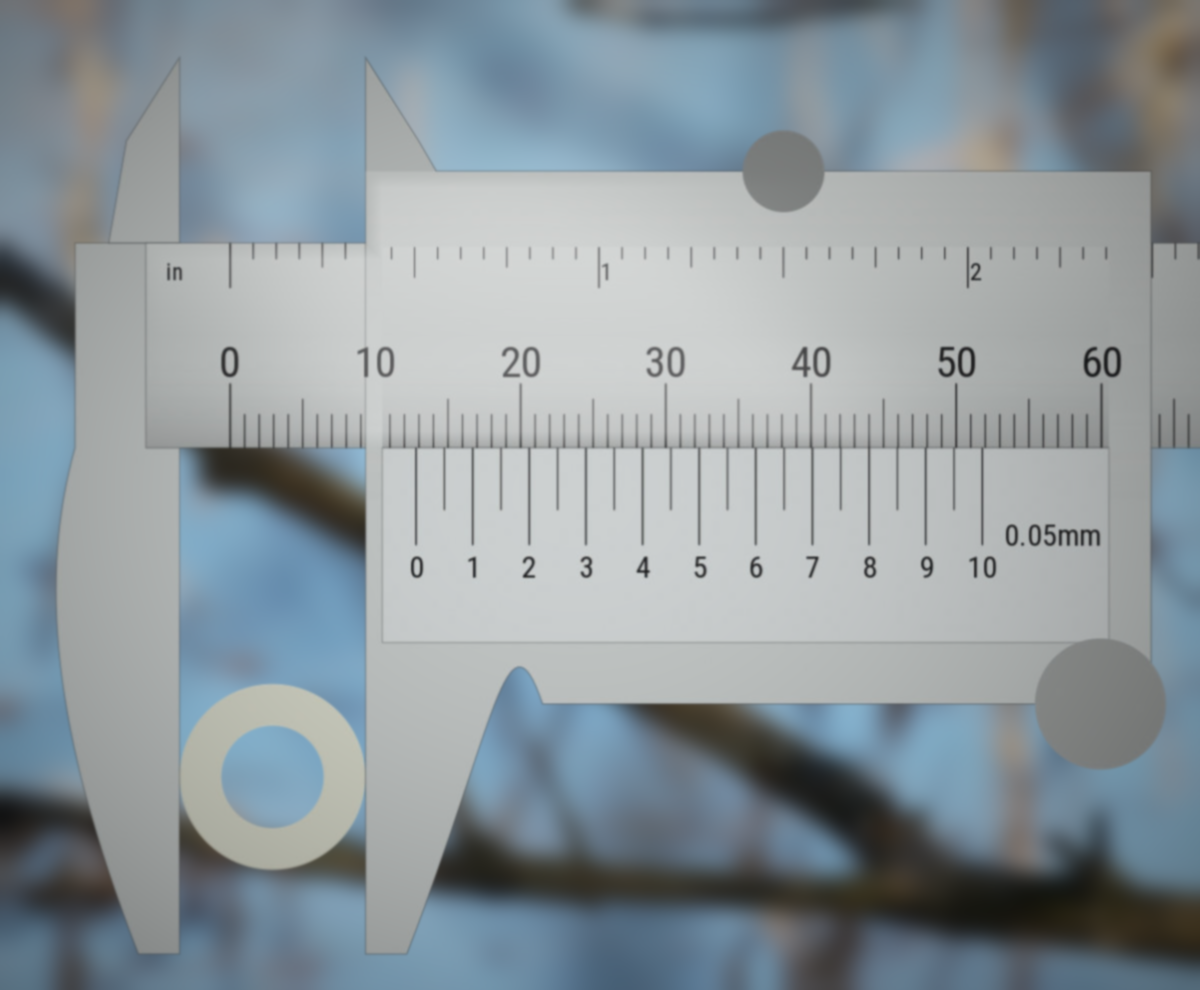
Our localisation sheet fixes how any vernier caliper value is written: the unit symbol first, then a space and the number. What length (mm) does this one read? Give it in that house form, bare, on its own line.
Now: mm 12.8
